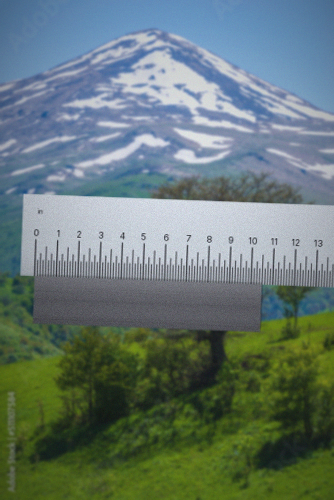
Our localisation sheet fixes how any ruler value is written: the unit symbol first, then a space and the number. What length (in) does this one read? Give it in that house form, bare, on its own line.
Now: in 10.5
